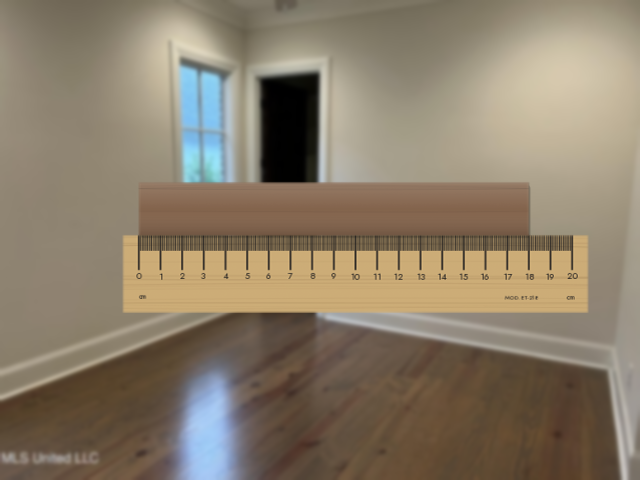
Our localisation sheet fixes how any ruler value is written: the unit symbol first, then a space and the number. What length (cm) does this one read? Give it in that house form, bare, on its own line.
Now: cm 18
